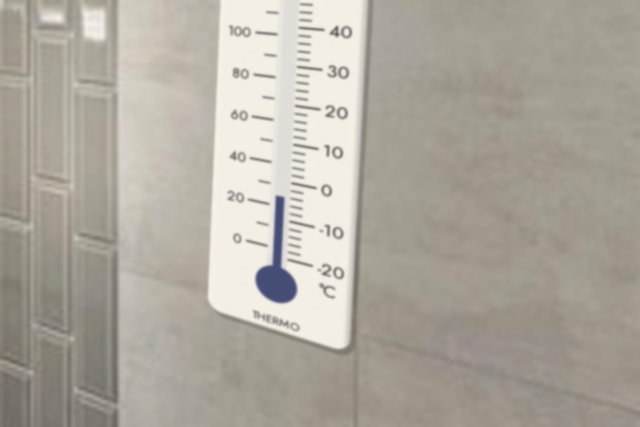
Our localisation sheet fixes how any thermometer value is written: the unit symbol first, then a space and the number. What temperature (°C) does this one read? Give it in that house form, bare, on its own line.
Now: °C -4
